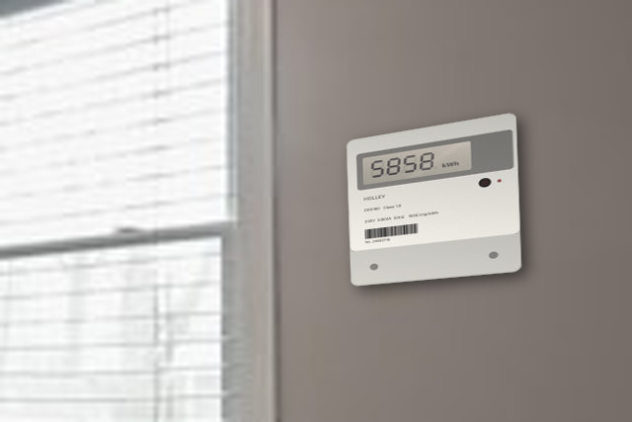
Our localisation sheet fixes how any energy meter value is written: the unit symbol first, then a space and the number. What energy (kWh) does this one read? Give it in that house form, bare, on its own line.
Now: kWh 5858
